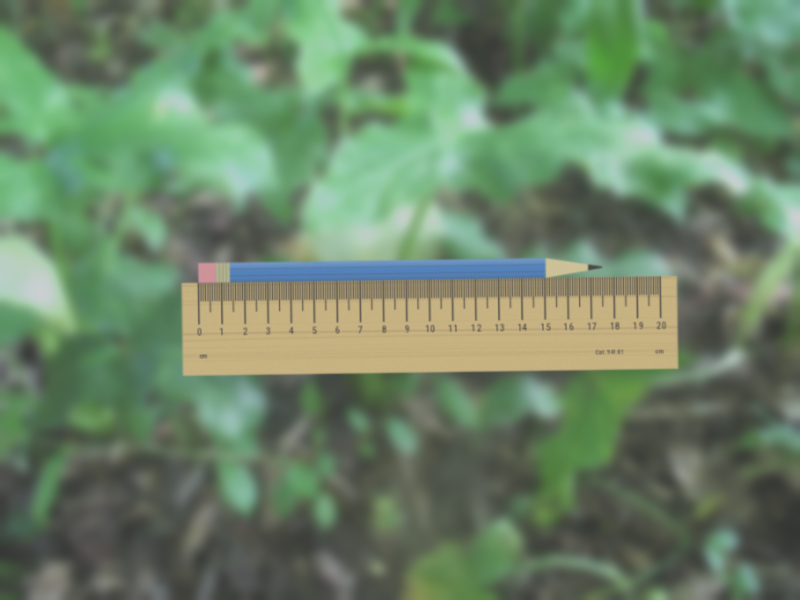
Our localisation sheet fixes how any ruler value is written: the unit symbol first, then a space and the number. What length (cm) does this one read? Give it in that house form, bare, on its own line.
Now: cm 17.5
